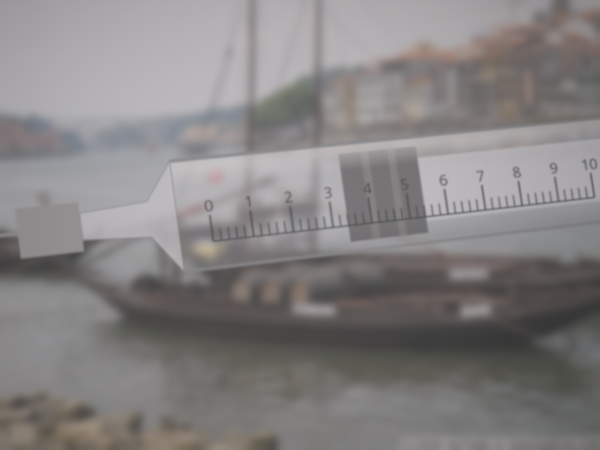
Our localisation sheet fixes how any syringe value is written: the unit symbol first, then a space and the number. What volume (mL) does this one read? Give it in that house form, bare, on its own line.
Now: mL 3.4
